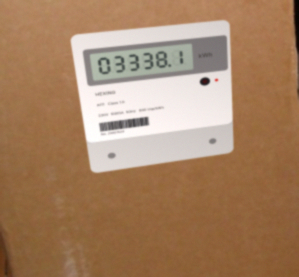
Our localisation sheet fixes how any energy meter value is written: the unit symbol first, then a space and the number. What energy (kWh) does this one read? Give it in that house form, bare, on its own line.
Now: kWh 3338.1
